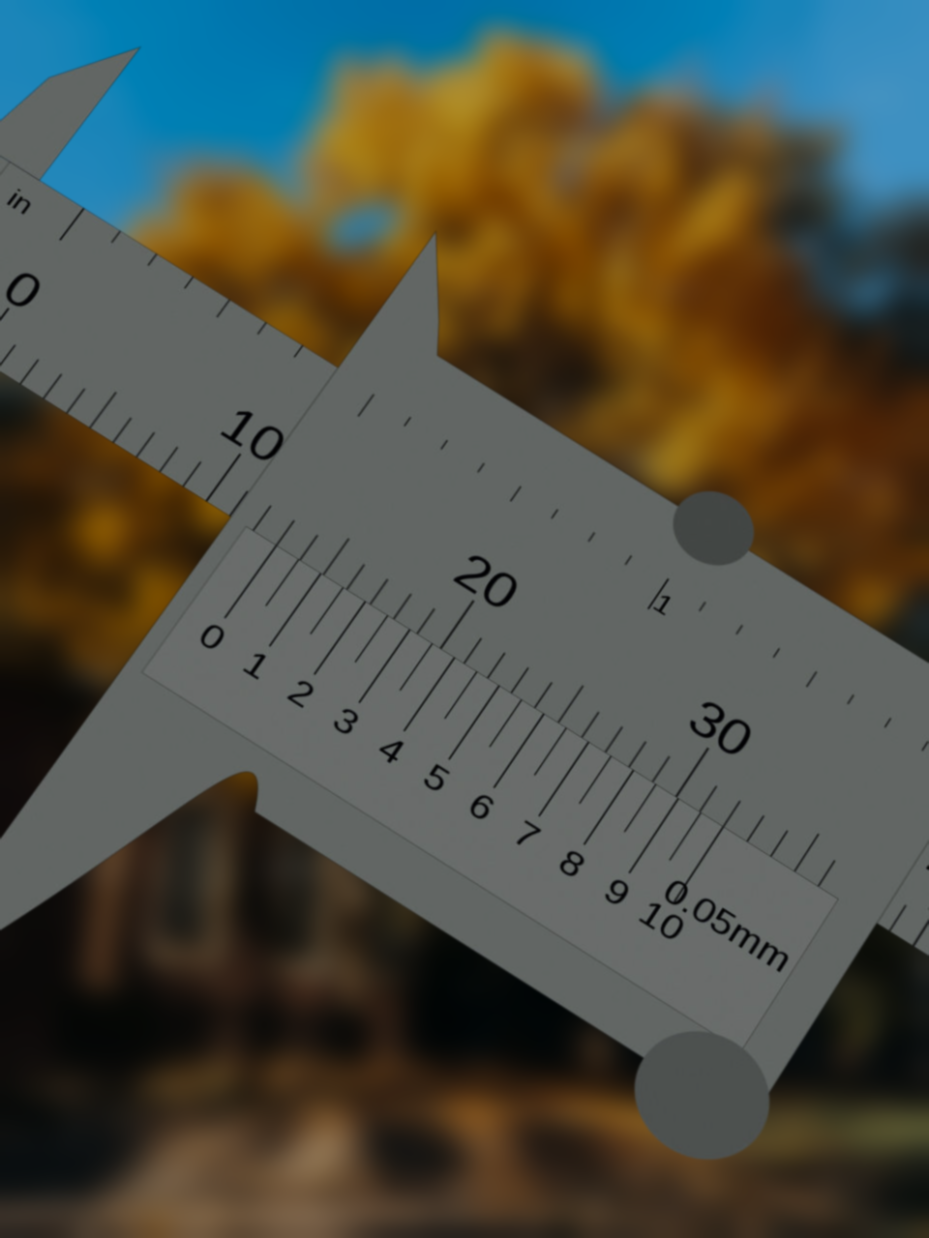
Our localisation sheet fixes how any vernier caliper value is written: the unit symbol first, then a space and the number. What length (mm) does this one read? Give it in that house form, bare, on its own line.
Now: mm 13.00
